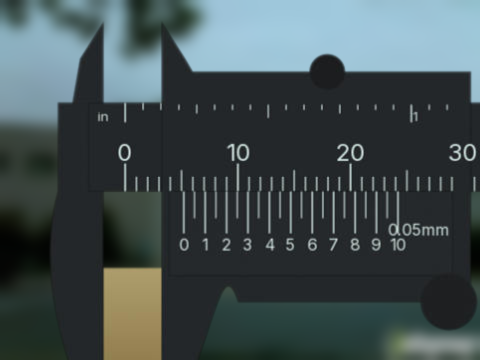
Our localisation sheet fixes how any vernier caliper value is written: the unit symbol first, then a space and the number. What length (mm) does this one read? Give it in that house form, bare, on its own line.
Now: mm 5.2
